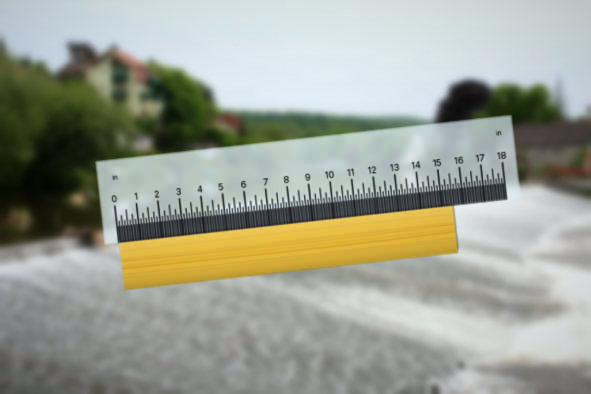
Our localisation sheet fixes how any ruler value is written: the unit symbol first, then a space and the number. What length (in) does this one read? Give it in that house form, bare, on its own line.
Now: in 15.5
